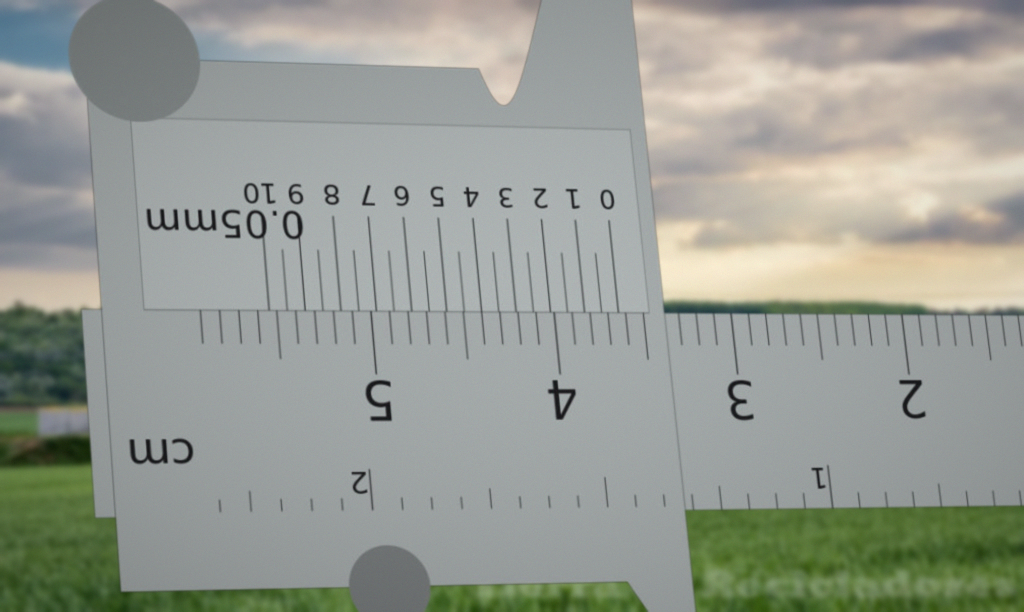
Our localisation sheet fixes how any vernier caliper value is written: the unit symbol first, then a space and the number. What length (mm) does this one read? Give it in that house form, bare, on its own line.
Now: mm 36.4
